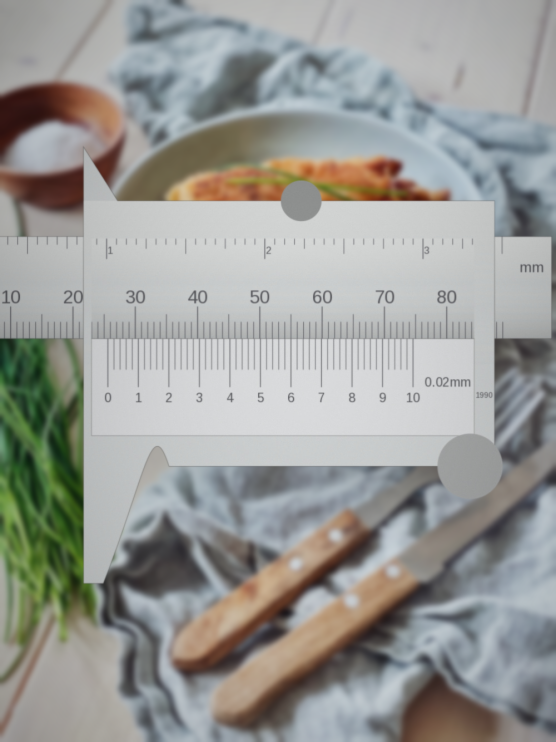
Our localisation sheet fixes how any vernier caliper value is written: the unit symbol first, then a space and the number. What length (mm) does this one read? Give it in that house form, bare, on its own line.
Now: mm 25.6
